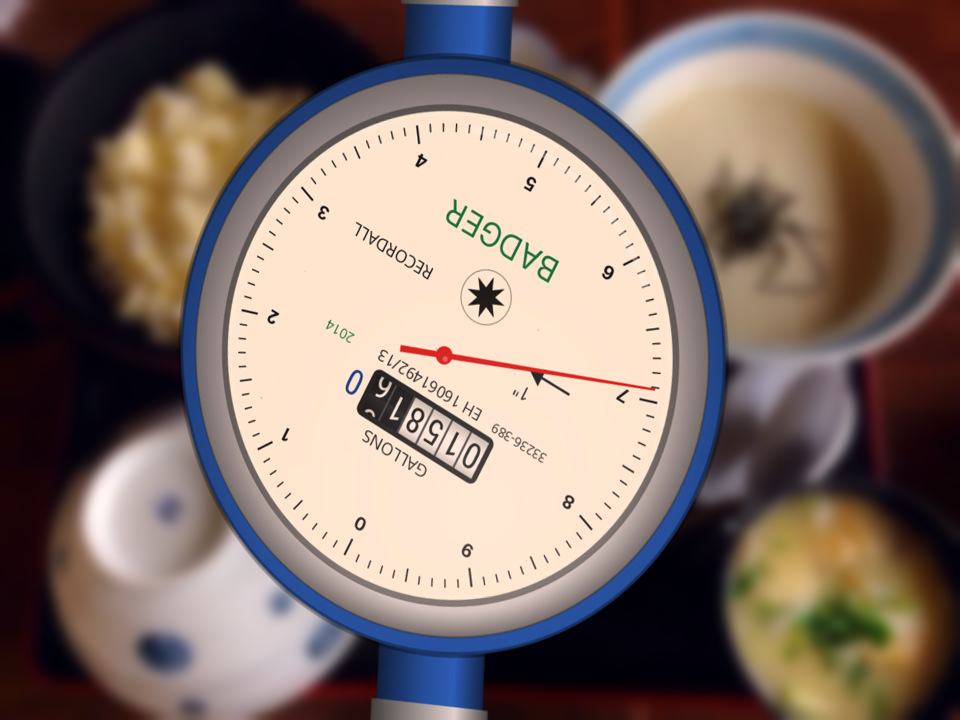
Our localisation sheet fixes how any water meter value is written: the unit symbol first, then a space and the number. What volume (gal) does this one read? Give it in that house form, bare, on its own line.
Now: gal 158156.9
